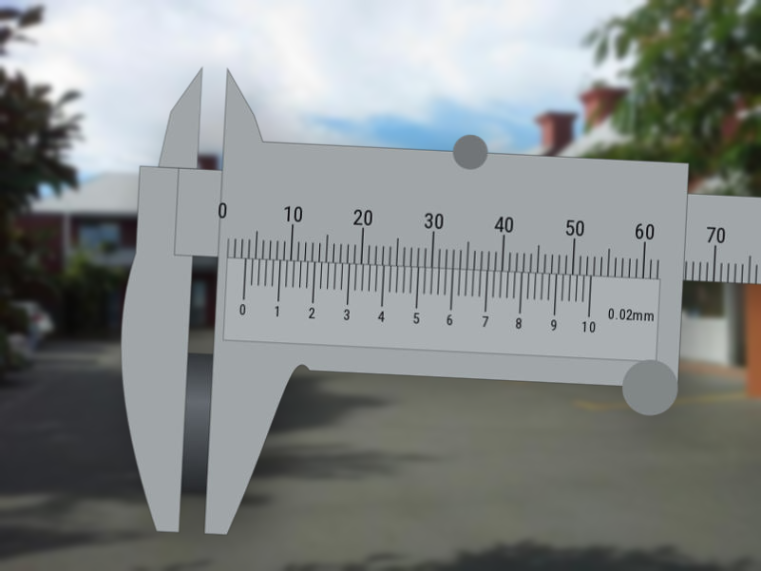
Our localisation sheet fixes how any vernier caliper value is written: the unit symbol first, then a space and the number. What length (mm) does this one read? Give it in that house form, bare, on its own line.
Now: mm 3.6
